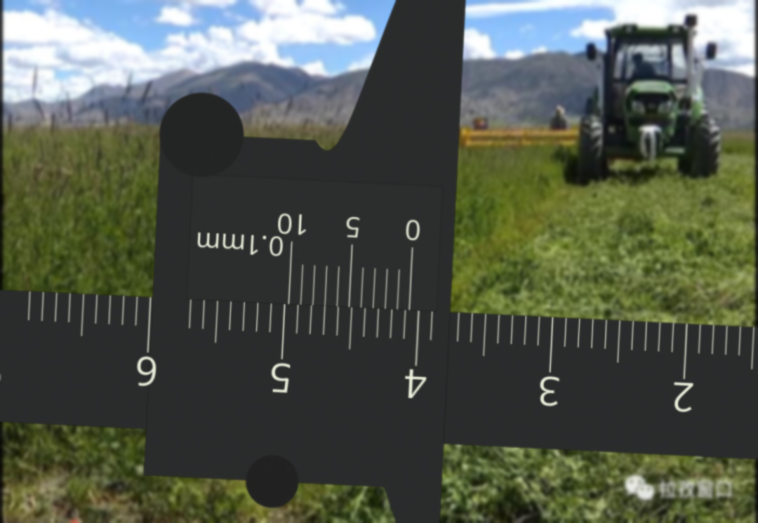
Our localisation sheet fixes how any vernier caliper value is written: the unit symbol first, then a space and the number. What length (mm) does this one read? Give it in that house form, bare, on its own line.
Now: mm 40.7
